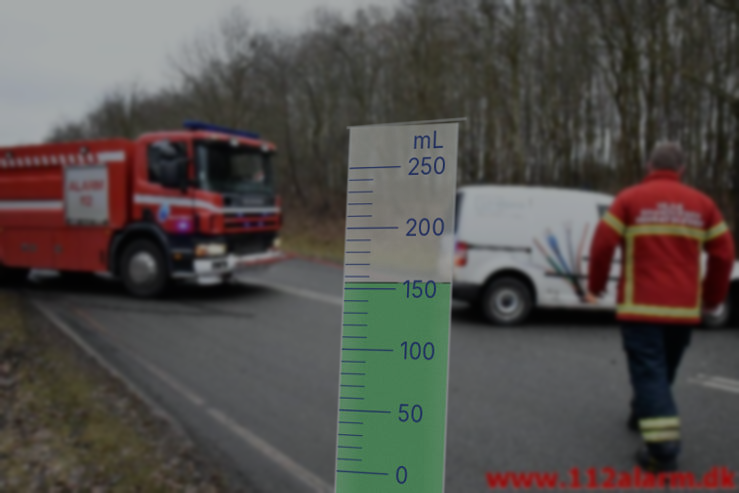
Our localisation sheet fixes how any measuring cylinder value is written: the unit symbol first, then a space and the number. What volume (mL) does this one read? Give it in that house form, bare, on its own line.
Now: mL 155
